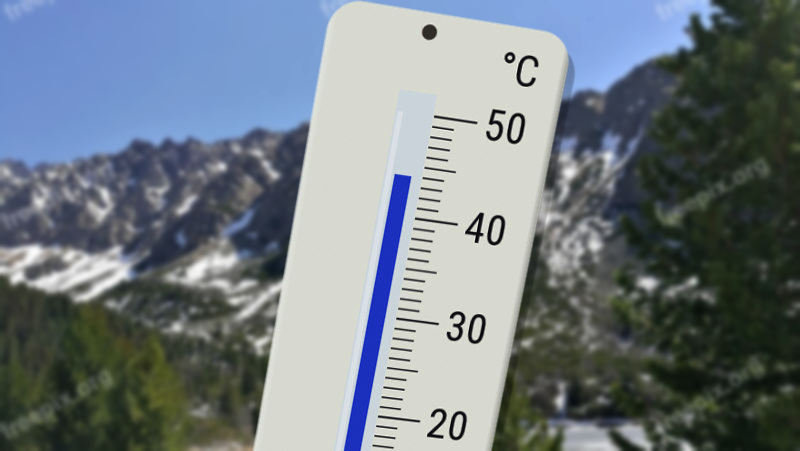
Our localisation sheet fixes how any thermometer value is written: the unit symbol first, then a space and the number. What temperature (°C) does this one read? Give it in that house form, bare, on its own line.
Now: °C 44
